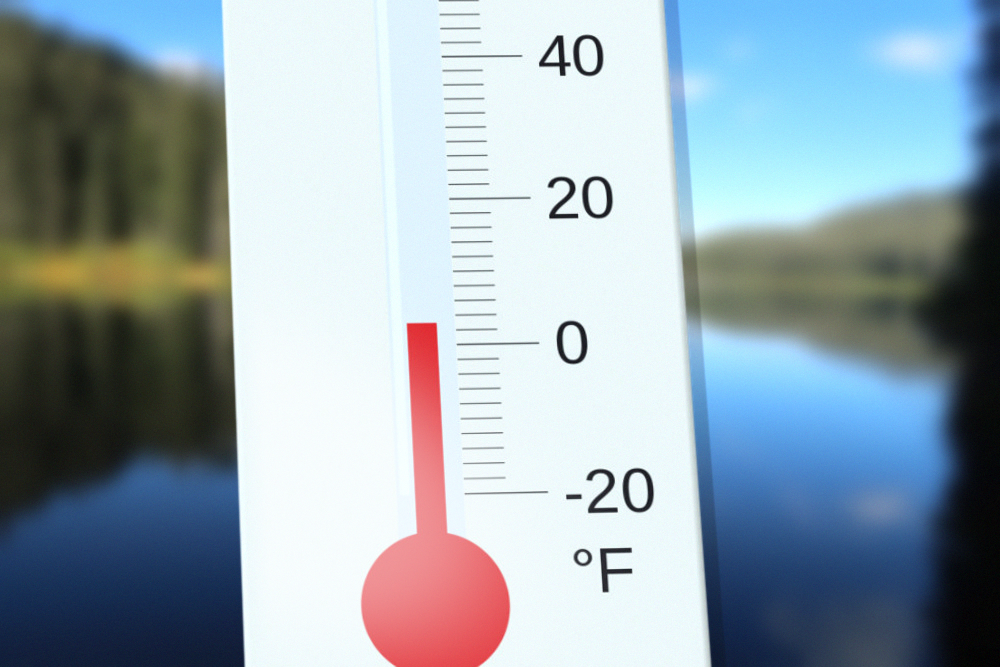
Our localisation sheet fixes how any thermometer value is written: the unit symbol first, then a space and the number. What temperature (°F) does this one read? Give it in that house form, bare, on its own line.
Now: °F 3
